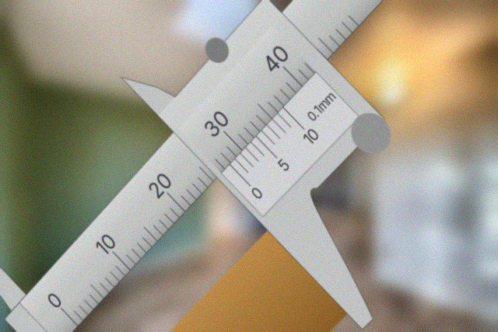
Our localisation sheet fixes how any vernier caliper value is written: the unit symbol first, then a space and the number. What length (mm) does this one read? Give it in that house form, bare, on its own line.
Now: mm 27.8
